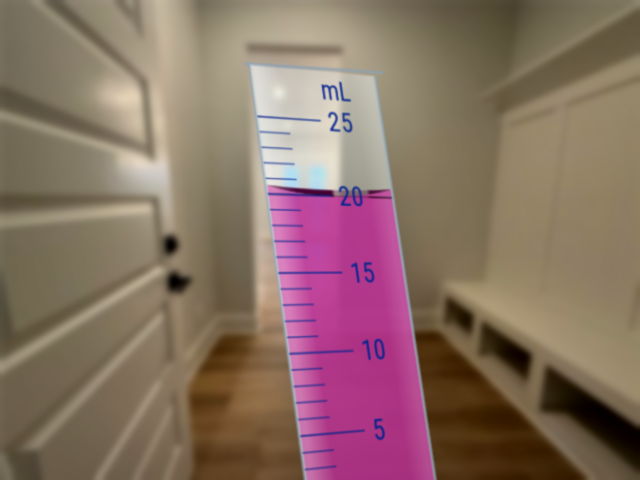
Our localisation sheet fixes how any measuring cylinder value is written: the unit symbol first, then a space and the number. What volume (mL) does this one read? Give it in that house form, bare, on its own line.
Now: mL 20
